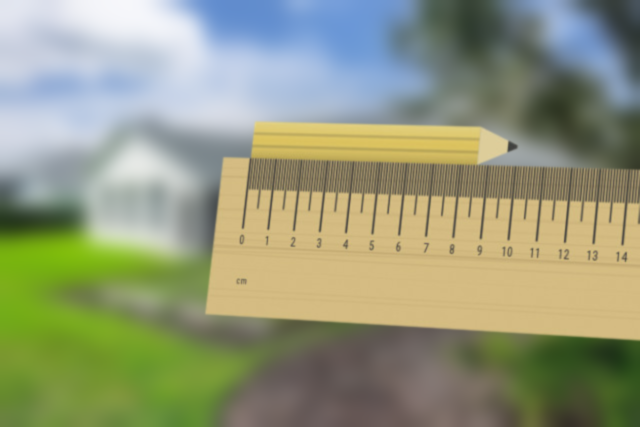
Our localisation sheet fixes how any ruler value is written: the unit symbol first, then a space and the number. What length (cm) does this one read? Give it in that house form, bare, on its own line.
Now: cm 10
